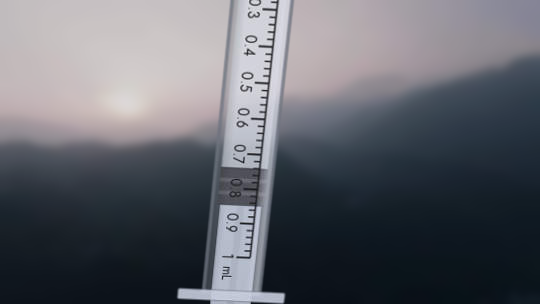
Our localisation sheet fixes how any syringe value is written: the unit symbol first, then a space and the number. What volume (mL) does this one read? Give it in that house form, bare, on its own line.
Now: mL 0.74
